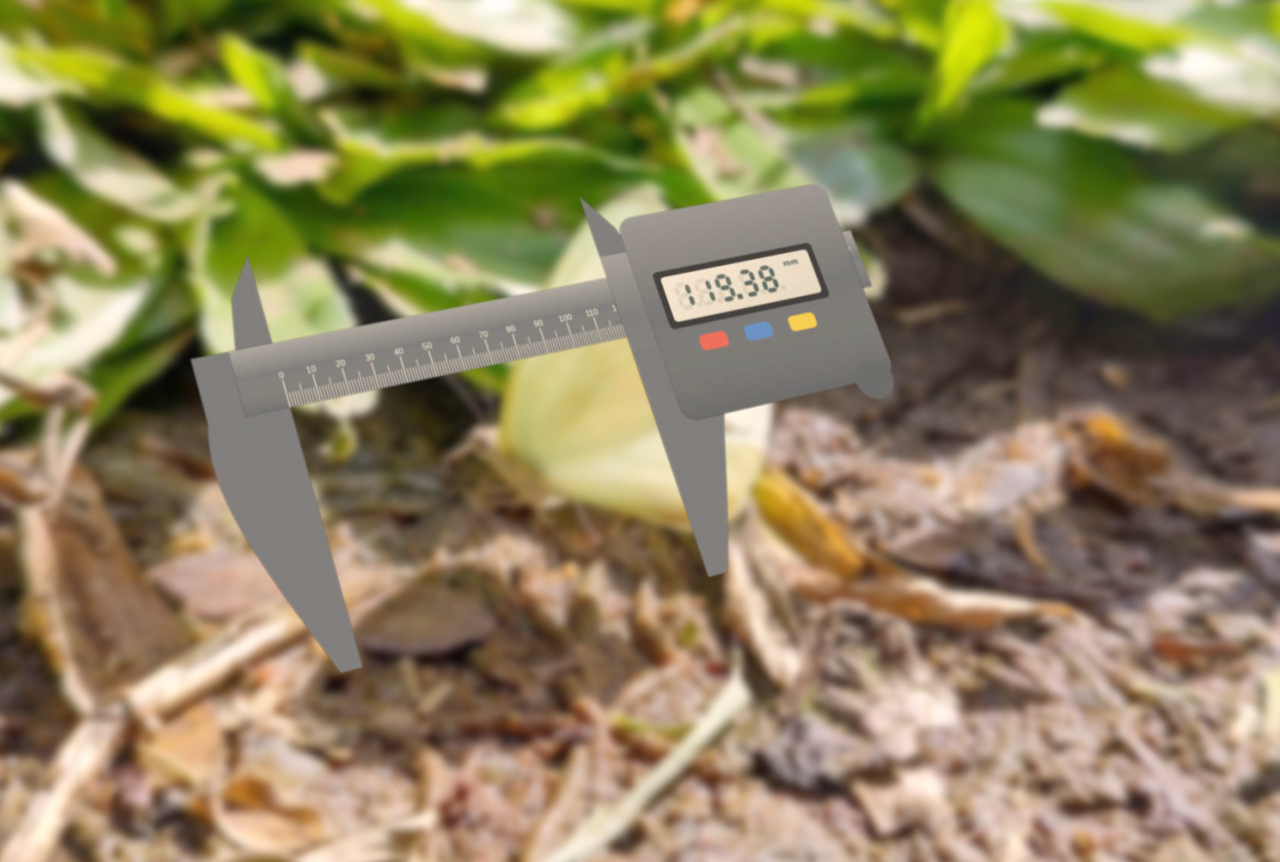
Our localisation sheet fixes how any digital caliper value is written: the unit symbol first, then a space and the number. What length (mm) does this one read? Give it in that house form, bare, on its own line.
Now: mm 119.38
